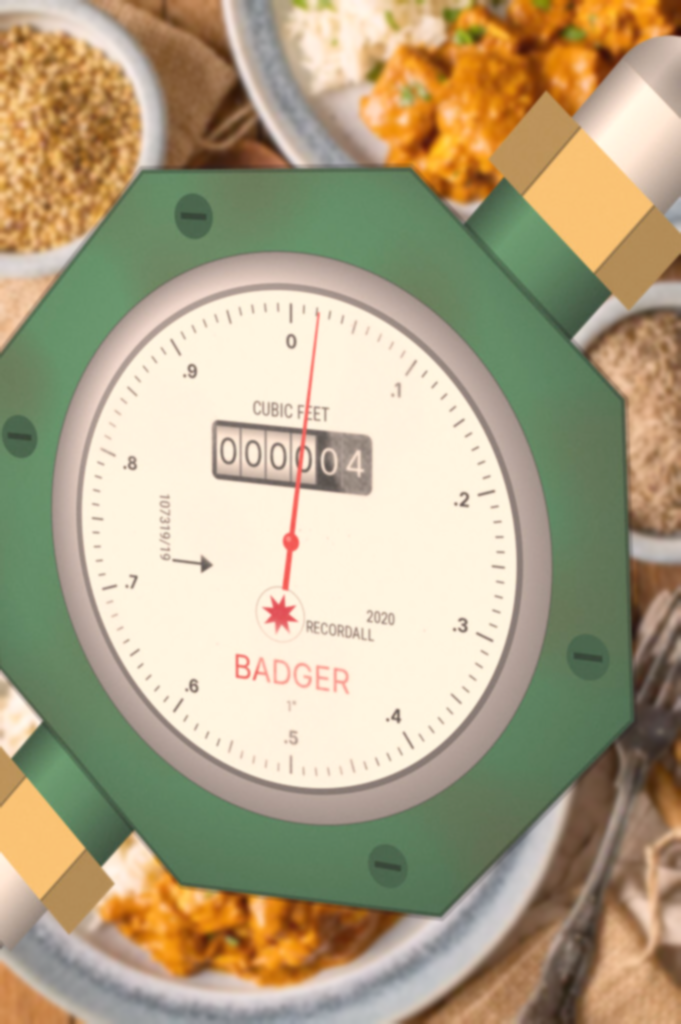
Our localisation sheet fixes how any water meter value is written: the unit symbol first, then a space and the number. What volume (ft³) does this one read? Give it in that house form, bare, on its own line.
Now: ft³ 4.02
